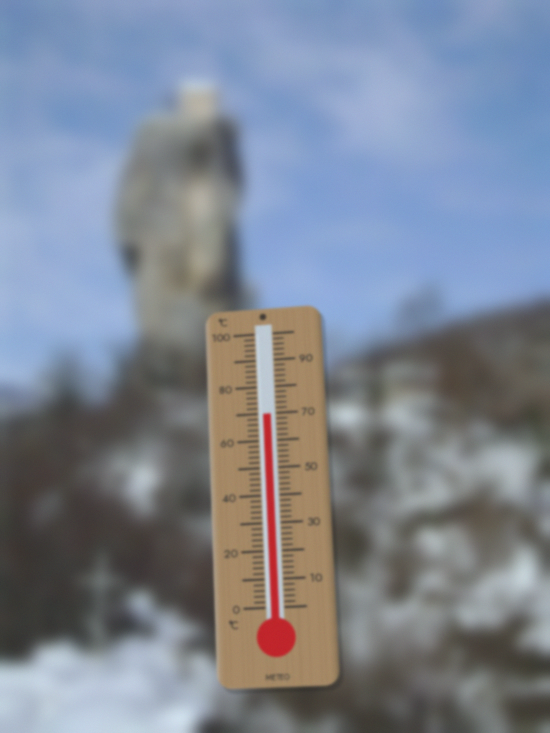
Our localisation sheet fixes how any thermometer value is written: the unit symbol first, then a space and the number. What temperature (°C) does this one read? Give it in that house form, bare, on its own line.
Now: °C 70
